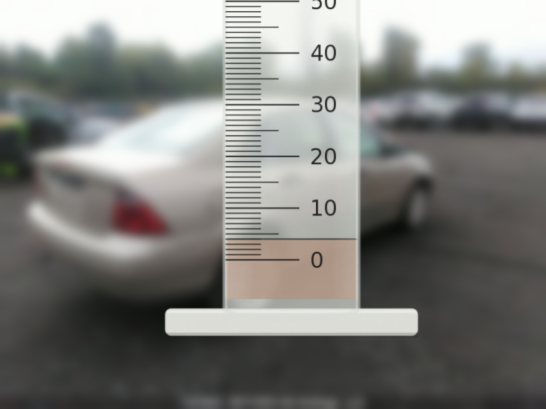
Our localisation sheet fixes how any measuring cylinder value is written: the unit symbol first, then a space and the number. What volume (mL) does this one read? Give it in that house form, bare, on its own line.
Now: mL 4
